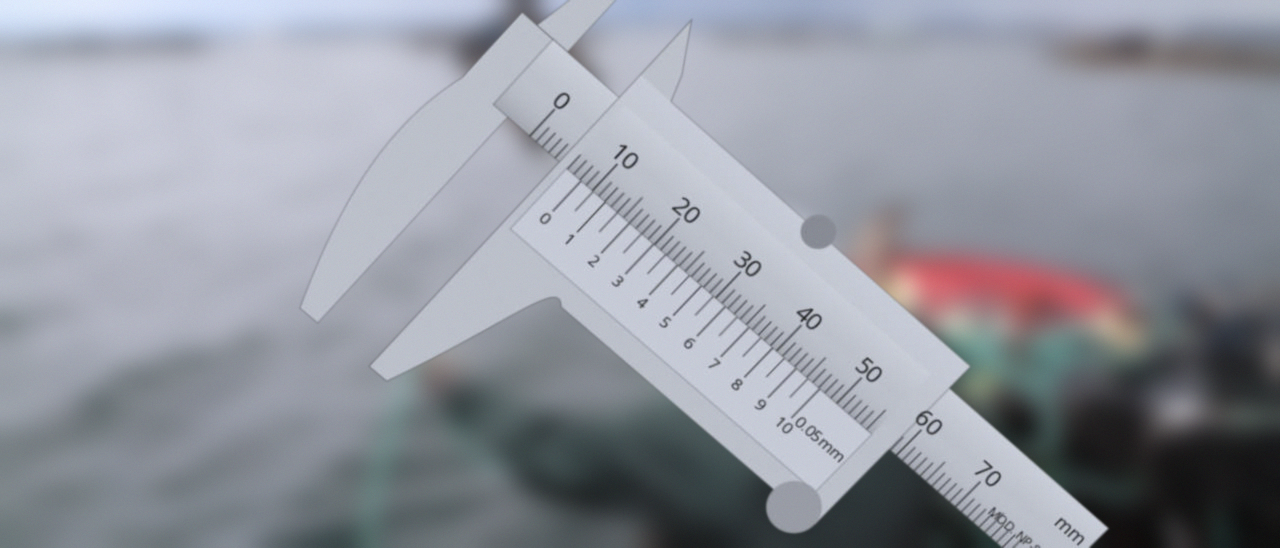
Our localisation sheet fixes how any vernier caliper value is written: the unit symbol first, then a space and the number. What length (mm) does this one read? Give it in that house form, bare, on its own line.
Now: mm 8.2
